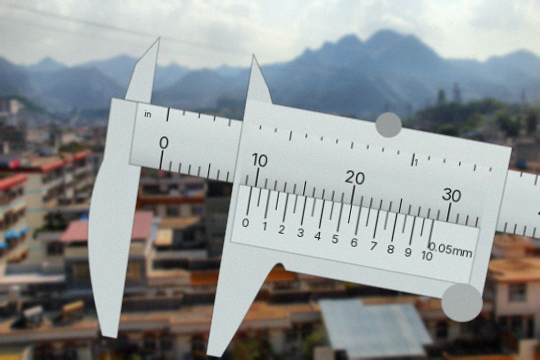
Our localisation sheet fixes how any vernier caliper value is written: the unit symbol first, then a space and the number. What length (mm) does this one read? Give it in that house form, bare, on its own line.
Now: mm 9.6
